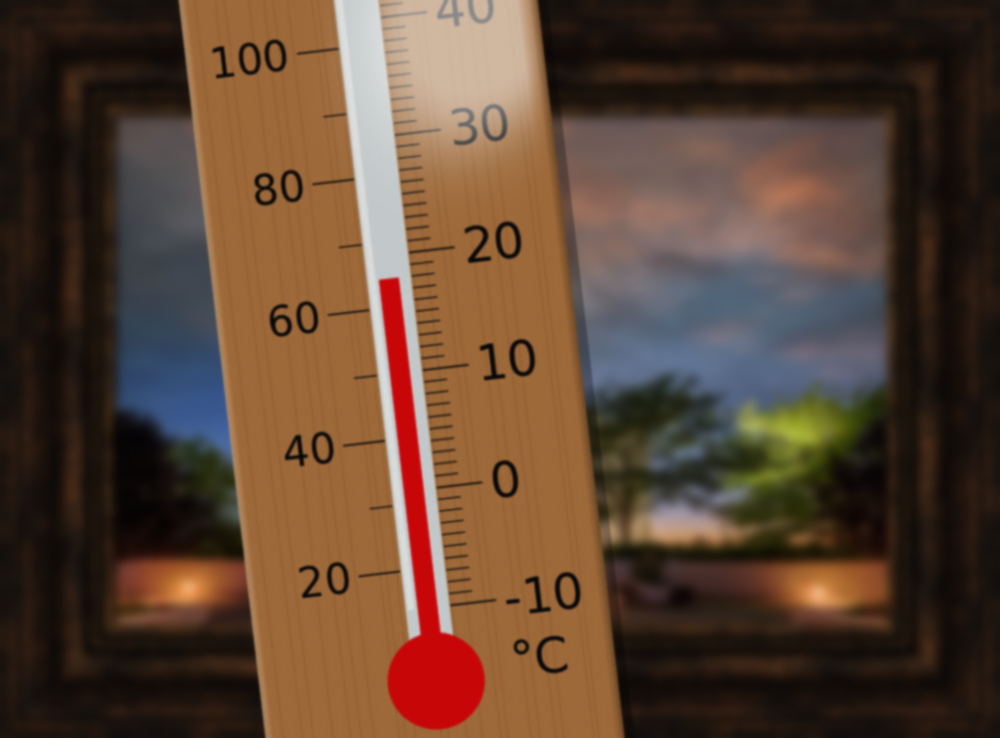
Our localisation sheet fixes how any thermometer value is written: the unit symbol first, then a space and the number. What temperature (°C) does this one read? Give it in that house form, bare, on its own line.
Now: °C 18
